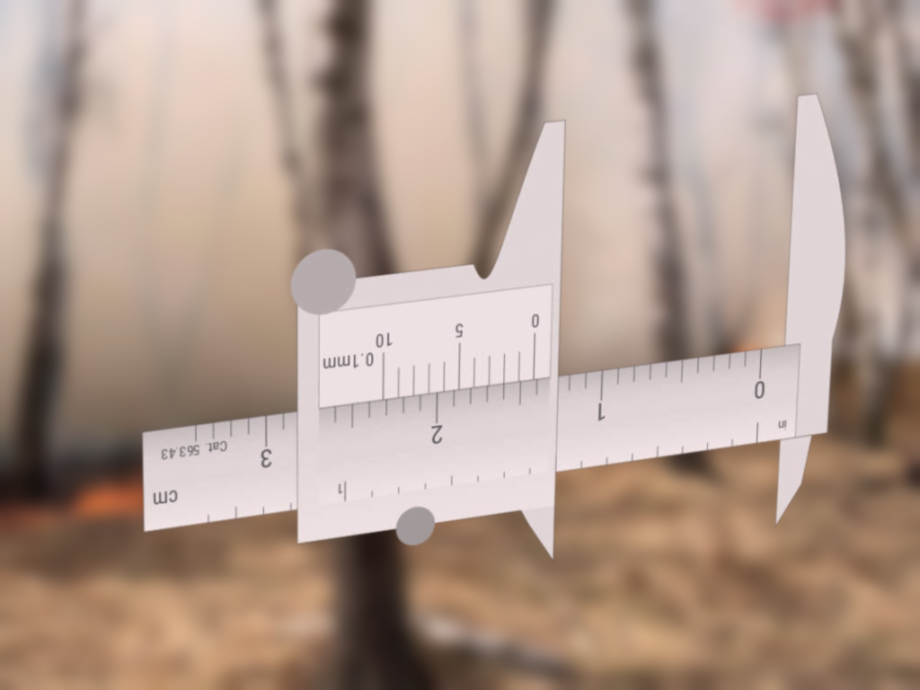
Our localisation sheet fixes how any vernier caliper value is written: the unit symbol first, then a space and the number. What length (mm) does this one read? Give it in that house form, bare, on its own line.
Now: mm 14.2
